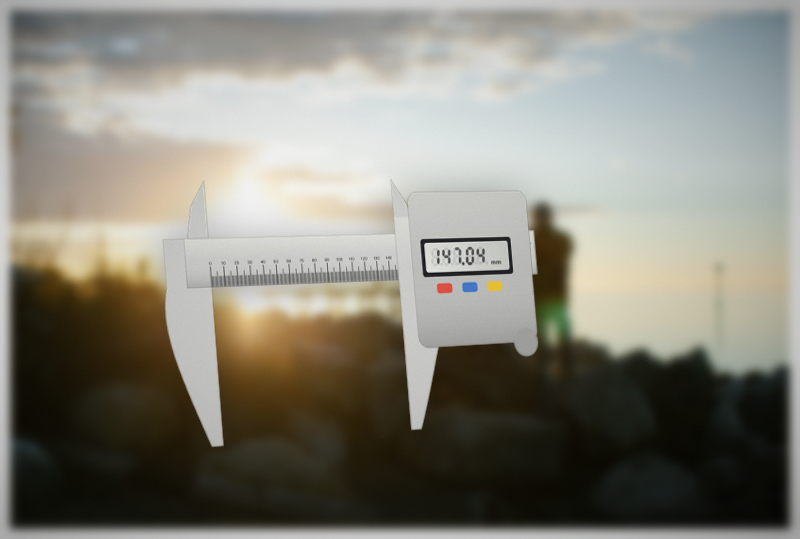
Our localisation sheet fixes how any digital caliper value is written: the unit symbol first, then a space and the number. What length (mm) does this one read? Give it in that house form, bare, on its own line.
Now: mm 147.04
